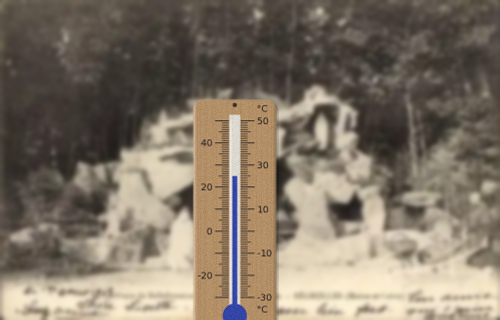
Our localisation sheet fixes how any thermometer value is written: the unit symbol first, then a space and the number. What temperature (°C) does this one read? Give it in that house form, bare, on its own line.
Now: °C 25
